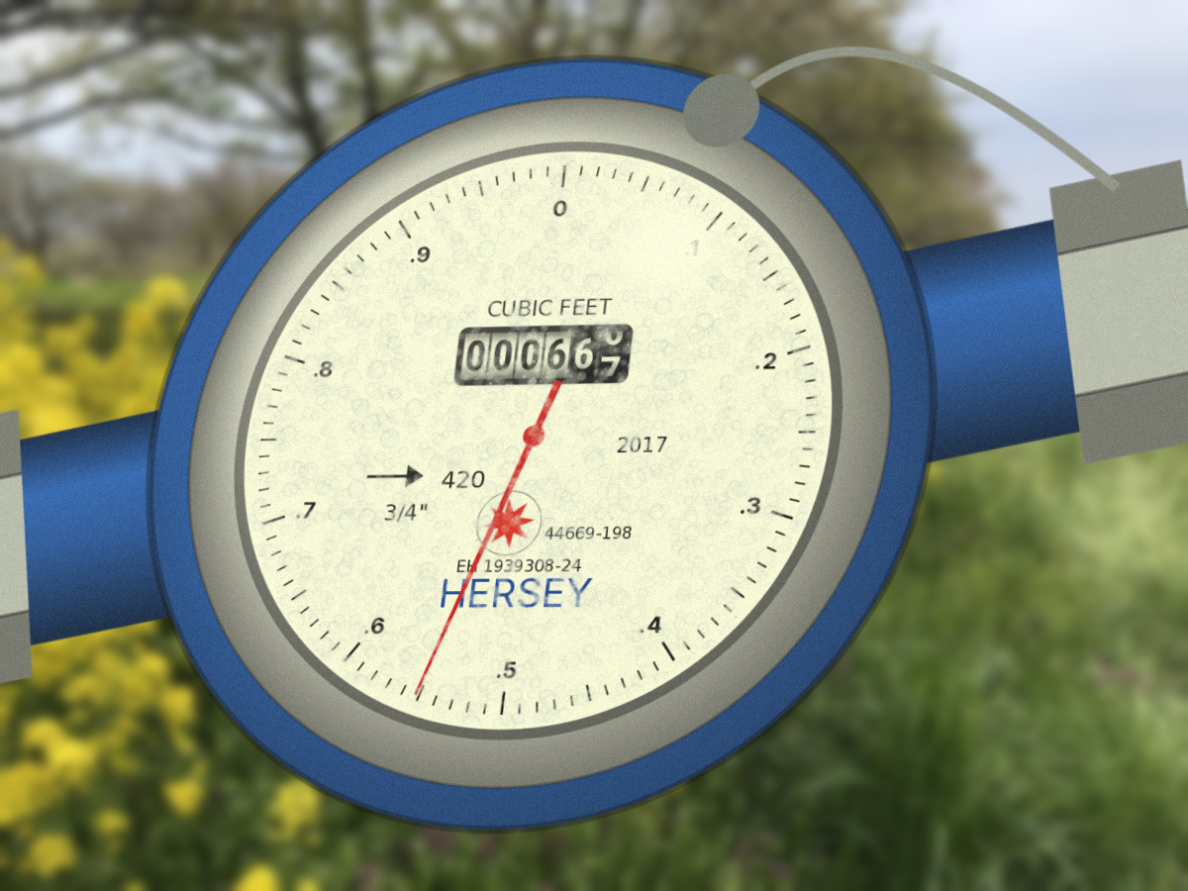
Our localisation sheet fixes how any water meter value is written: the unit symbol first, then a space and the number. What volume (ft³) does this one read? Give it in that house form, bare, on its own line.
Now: ft³ 666.55
